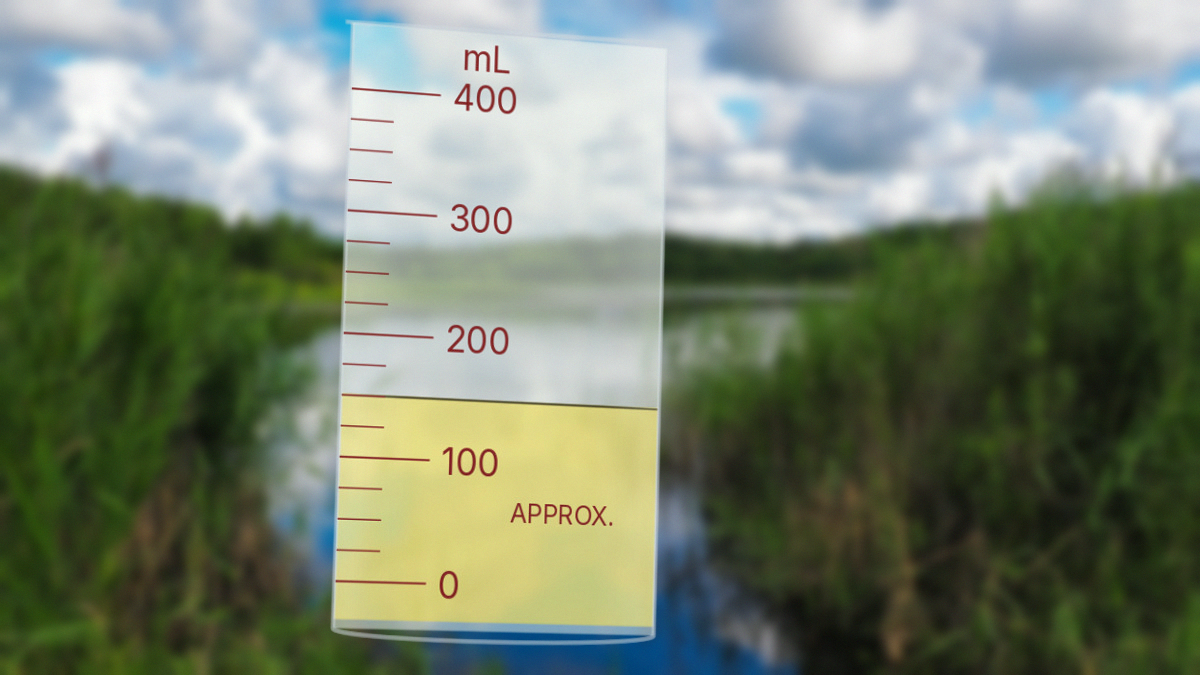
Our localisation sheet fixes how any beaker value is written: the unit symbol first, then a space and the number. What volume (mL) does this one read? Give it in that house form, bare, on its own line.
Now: mL 150
